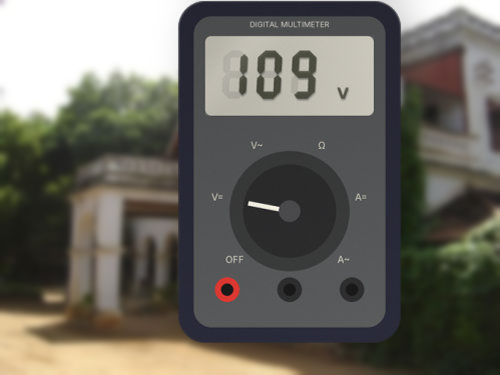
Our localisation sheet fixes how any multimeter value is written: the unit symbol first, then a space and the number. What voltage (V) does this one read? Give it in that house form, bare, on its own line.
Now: V 109
